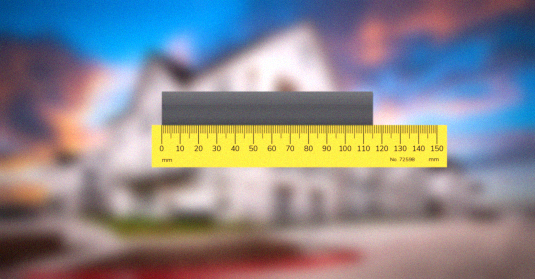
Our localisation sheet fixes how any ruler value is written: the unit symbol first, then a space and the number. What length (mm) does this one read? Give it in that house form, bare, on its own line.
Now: mm 115
